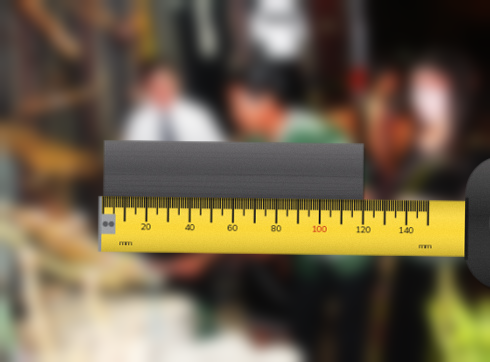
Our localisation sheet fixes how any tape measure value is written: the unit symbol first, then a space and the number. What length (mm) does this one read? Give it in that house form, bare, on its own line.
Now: mm 120
